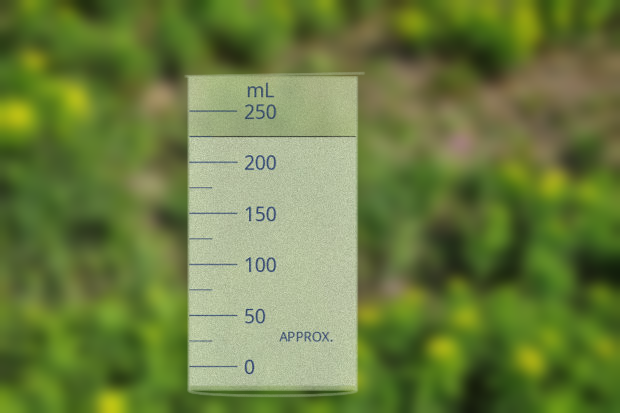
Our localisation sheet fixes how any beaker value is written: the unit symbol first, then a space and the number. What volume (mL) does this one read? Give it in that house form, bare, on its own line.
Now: mL 225
